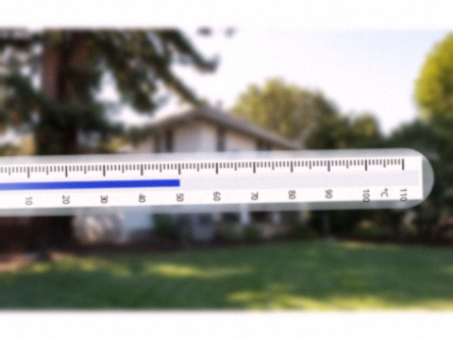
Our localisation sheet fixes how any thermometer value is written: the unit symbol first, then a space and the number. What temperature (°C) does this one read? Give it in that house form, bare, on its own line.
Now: °C 50
